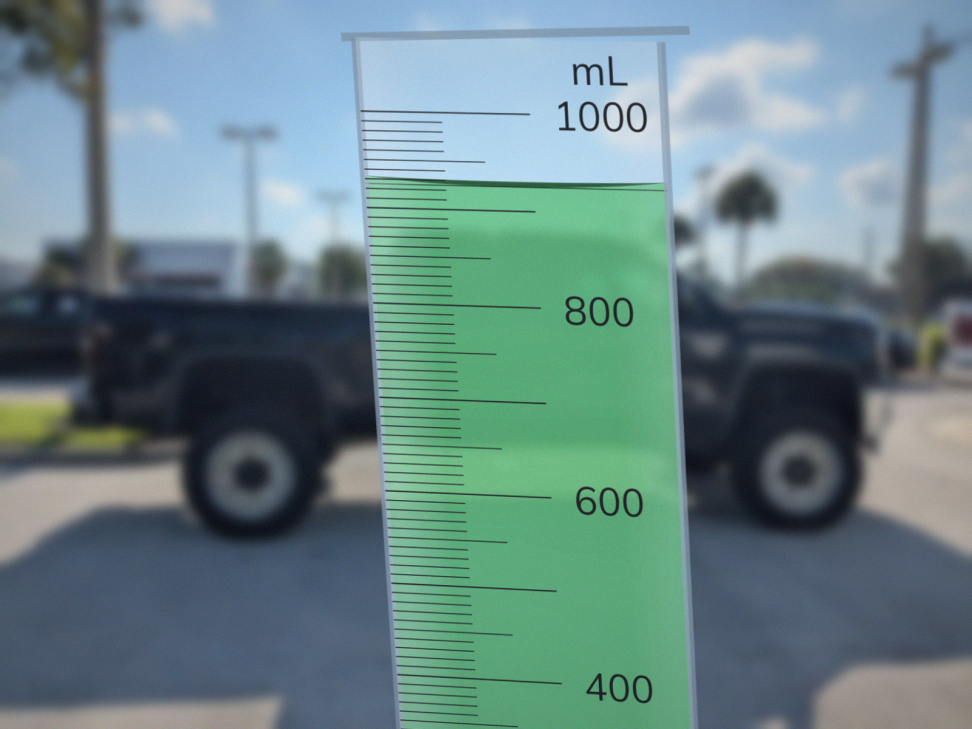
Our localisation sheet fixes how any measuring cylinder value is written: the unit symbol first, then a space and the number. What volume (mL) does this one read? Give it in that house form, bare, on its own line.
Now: mL 925
